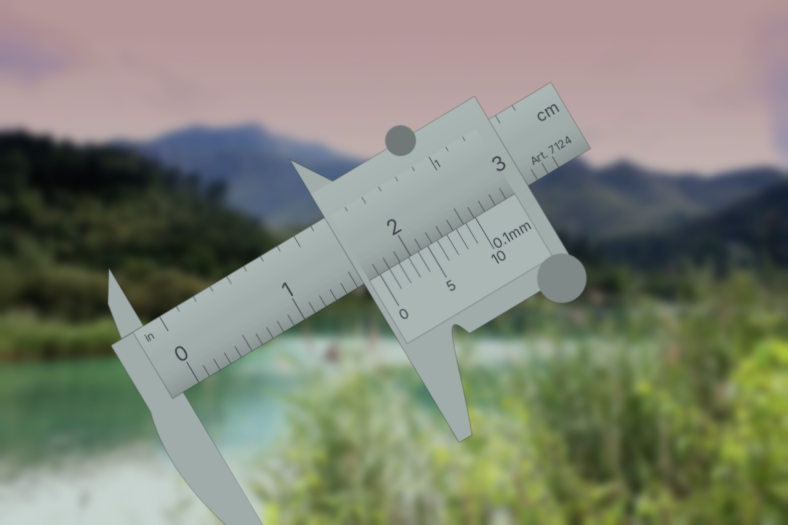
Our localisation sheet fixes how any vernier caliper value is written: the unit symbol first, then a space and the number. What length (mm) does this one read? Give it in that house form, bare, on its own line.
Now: mm 17.1
